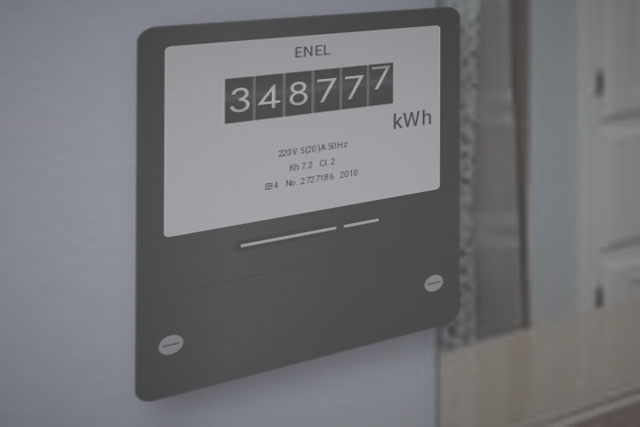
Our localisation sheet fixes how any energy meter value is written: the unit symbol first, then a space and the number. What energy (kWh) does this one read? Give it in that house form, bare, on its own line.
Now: kWh 348777
